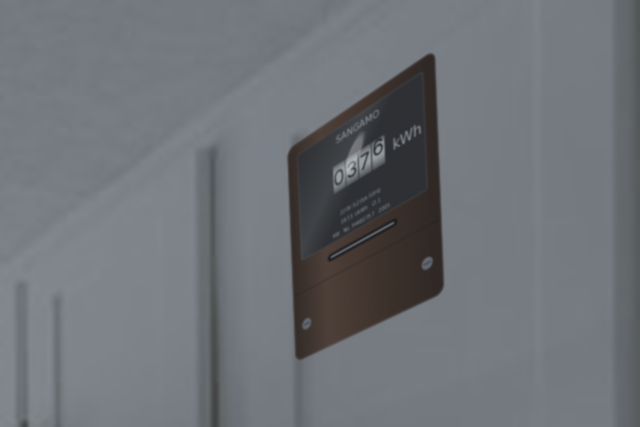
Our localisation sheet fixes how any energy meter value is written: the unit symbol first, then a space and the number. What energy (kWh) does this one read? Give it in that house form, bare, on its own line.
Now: kWh 376
